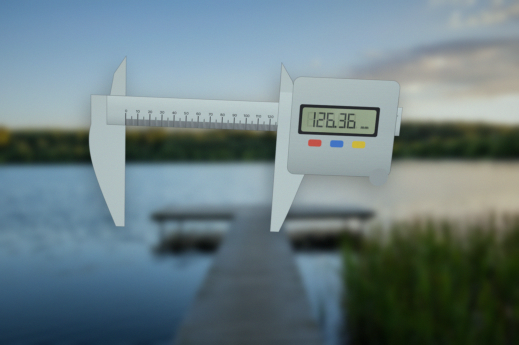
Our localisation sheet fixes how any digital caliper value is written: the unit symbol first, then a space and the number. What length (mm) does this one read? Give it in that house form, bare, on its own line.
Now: mm 126.36
